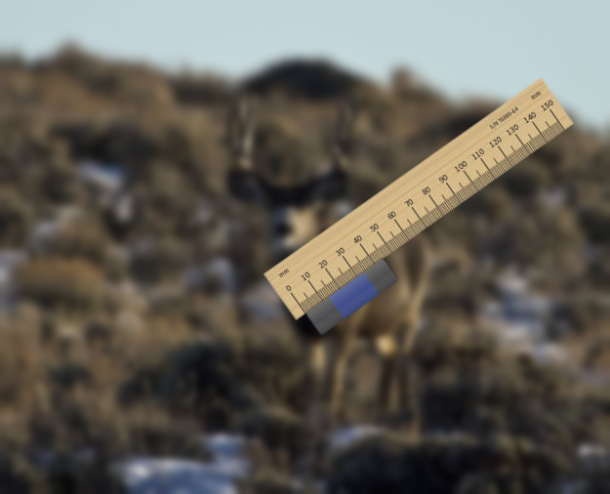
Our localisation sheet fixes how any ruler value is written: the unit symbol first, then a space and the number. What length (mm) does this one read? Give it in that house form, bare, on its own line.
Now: mm 45
